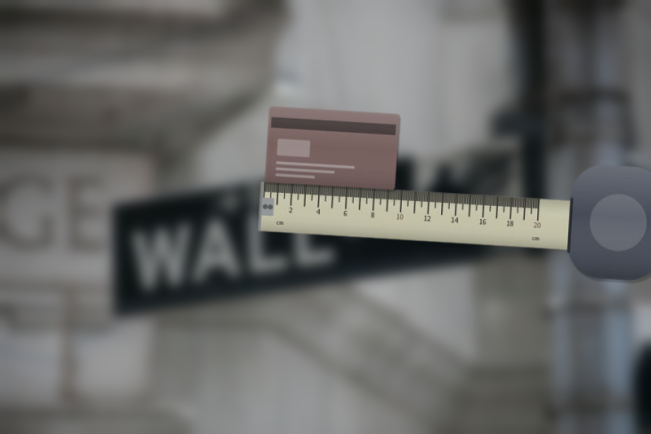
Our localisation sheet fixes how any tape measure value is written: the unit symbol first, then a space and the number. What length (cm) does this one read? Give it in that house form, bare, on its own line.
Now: cm 9.5
